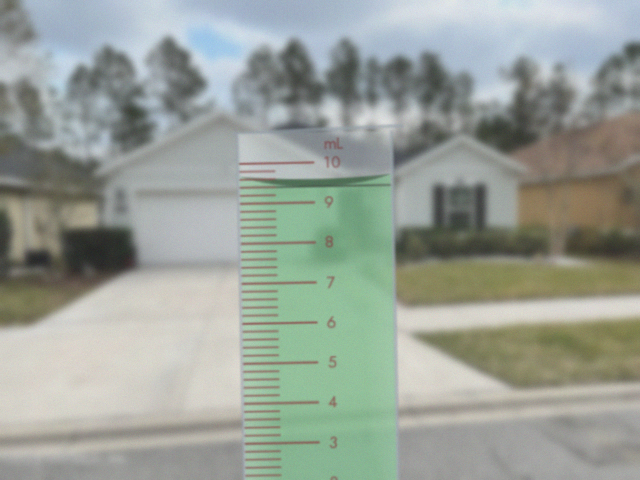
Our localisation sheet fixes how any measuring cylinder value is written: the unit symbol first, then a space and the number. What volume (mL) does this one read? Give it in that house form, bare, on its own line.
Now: mL 9.4
